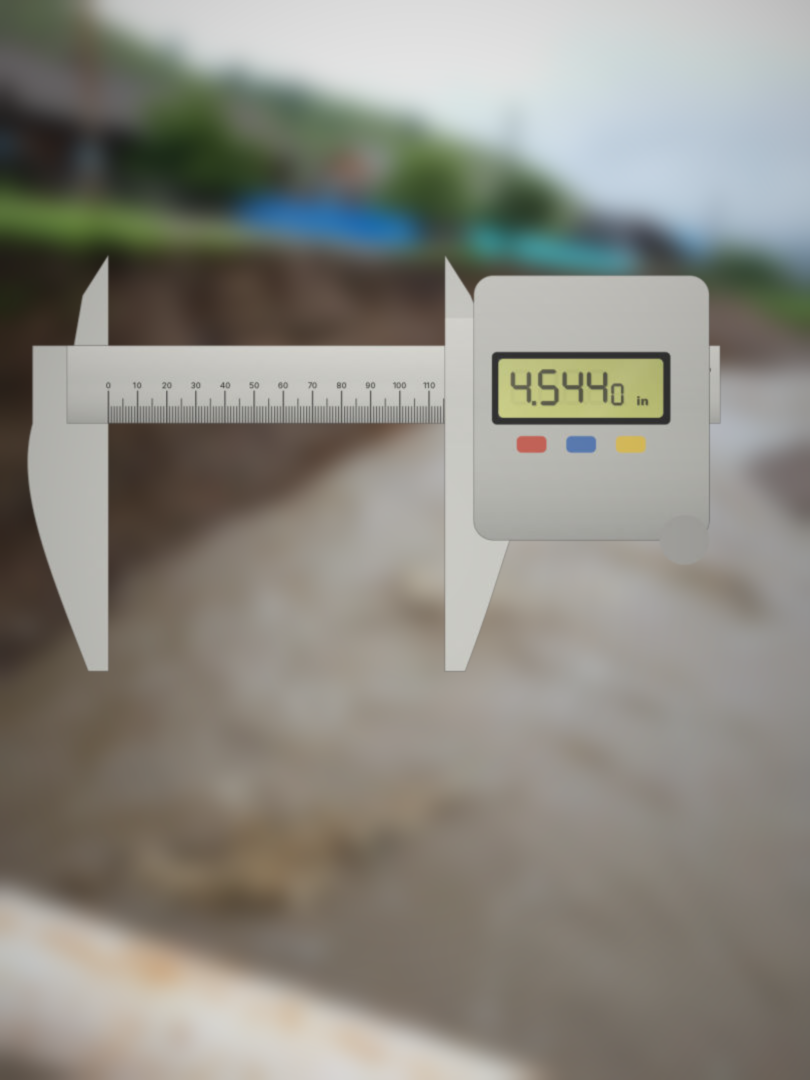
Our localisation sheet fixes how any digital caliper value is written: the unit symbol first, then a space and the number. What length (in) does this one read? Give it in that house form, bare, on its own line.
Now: in 4.5440
